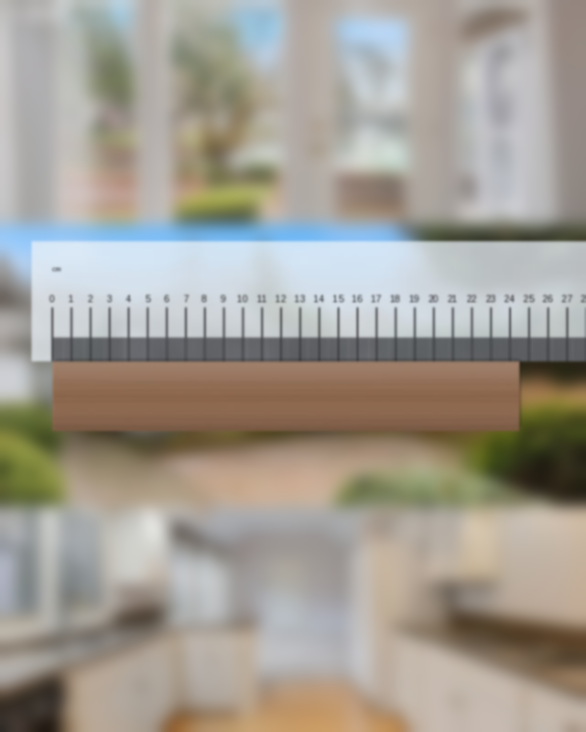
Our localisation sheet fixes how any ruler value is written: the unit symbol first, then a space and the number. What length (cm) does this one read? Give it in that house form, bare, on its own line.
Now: cm 24.5
